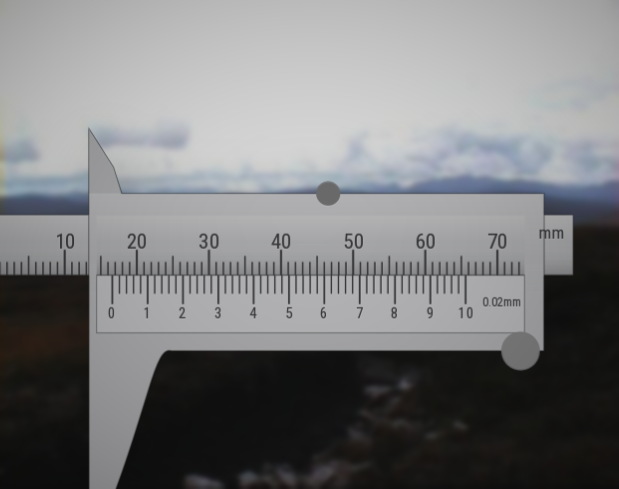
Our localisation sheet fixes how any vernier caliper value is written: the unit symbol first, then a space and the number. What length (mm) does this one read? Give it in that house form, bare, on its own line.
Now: mm 16.6
